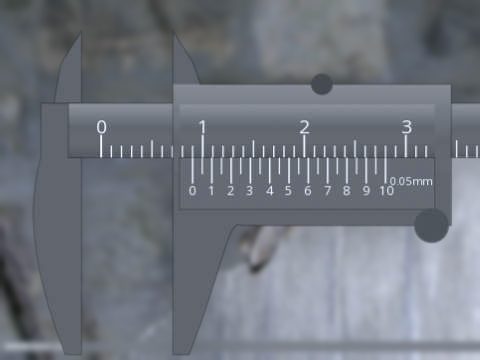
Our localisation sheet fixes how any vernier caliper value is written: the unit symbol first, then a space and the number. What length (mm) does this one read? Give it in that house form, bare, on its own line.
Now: mm 9.0
